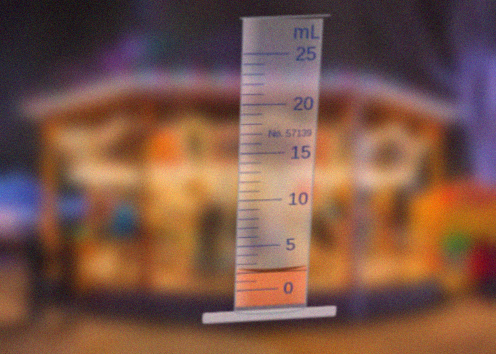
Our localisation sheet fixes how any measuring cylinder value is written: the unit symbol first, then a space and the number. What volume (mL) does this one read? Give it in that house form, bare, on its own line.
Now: mL 2
